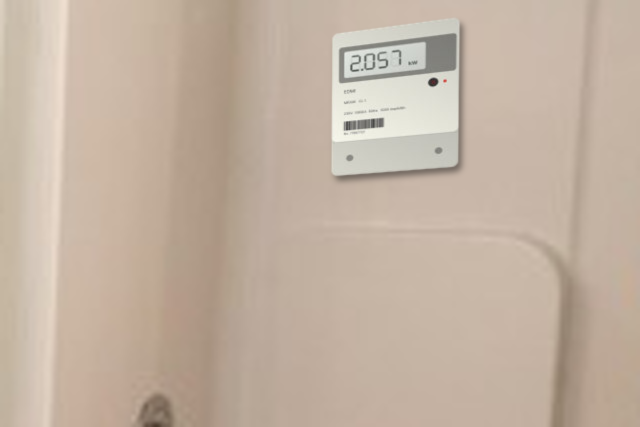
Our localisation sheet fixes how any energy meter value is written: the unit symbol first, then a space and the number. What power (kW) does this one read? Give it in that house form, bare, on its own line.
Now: kW 2.057
